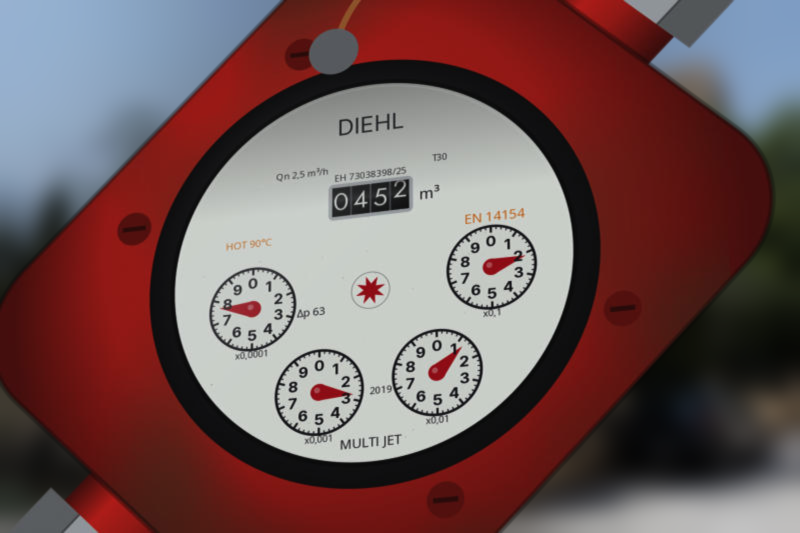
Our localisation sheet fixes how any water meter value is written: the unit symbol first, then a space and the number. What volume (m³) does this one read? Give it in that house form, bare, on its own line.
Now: m³ 452.2127
